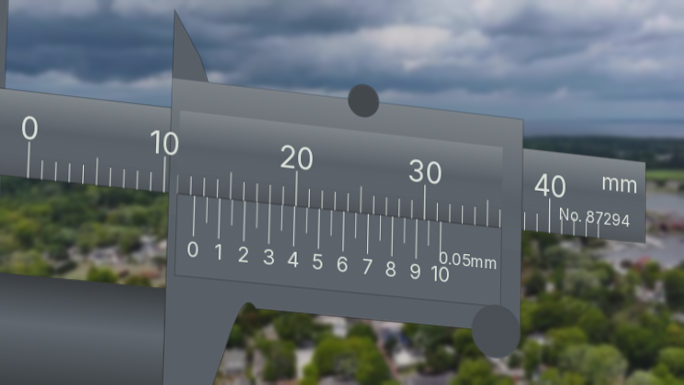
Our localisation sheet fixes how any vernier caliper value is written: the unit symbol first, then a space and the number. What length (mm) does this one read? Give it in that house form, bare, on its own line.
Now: mm 12.3
